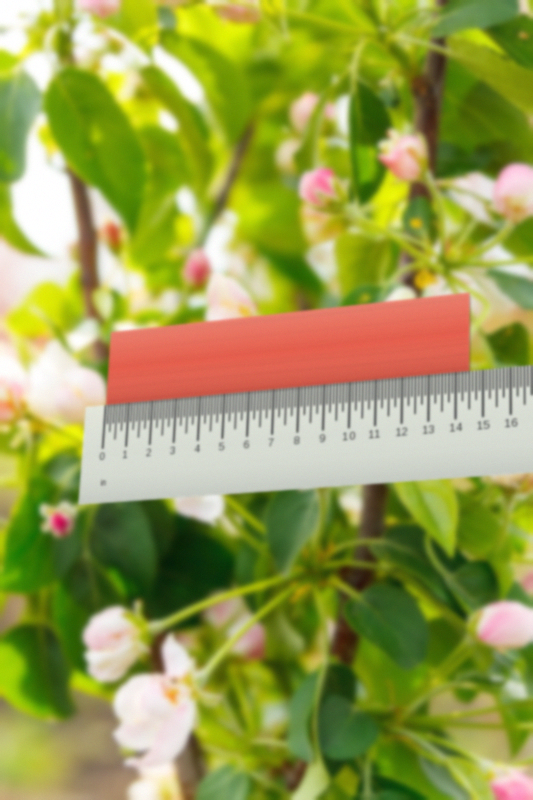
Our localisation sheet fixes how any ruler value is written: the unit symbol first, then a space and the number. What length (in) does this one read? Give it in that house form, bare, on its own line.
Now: in 14.5
